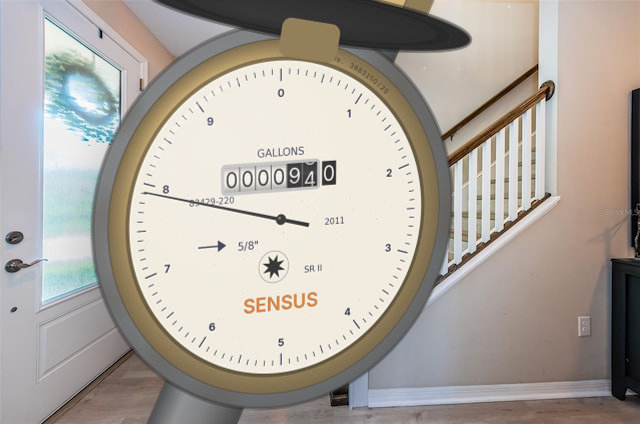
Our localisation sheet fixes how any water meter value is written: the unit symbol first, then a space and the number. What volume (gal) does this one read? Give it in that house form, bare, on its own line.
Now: gal 937.9
